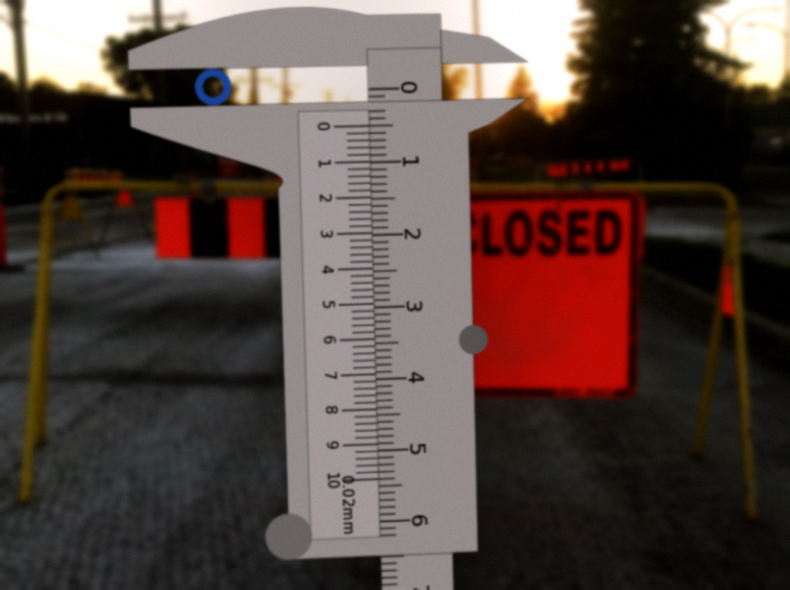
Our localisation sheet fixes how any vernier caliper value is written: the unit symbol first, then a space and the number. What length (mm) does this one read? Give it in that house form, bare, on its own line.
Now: mm 5.0
